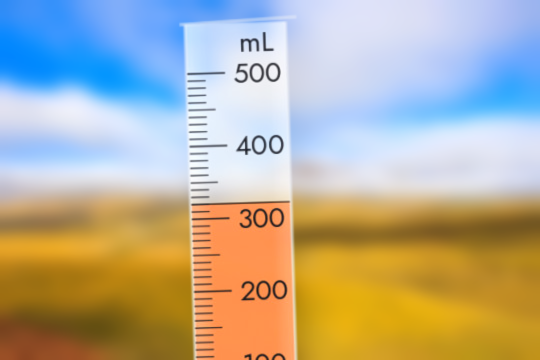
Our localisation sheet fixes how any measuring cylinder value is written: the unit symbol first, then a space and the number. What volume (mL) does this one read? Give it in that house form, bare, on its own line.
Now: mL 320
